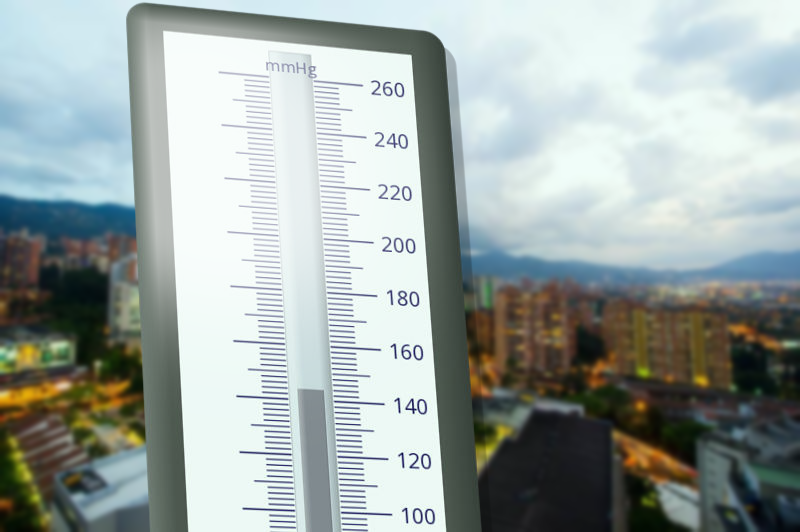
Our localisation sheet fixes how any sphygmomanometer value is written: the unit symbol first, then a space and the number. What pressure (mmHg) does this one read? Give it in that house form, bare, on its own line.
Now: mmHg 144
